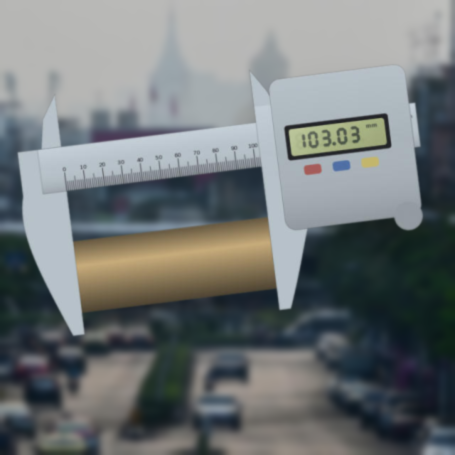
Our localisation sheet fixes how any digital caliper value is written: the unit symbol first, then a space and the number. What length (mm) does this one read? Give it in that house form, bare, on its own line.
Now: mm 103.03
